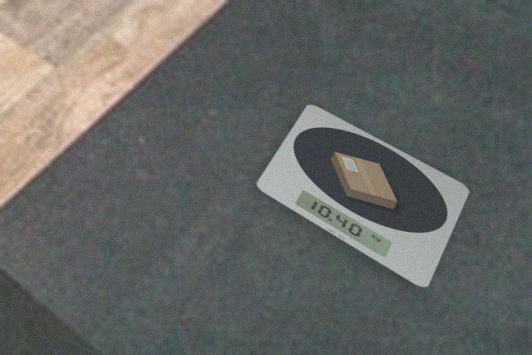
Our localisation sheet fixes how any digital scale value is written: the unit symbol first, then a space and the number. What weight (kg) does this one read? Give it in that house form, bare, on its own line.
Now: kg 10.40
